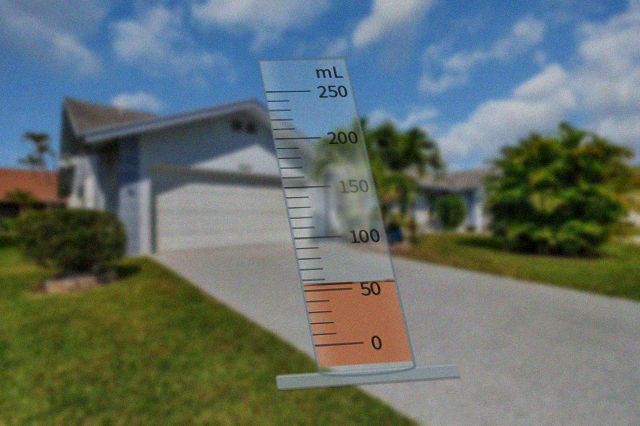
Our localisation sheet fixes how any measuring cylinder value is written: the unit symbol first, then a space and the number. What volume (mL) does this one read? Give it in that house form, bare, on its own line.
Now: mL 55
